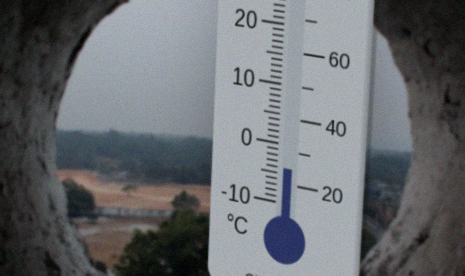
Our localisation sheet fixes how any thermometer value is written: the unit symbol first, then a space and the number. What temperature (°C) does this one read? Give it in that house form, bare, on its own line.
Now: °C -4
